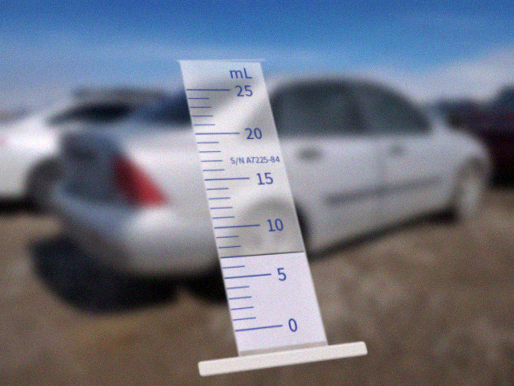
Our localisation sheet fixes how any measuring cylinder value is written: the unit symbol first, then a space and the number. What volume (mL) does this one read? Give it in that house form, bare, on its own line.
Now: mL 7
